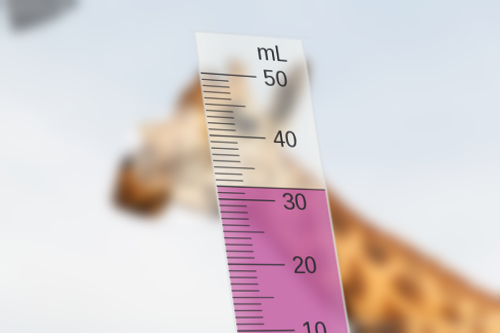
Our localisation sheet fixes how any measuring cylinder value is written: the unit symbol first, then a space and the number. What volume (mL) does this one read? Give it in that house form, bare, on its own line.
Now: mL 32
